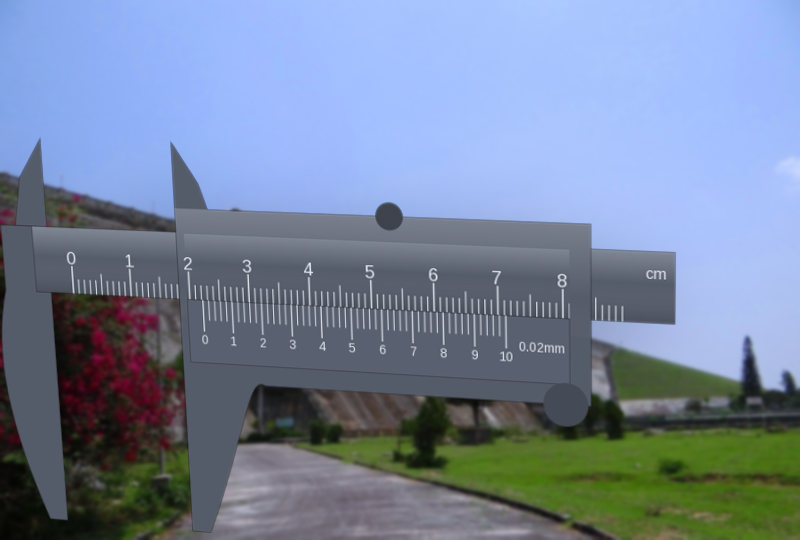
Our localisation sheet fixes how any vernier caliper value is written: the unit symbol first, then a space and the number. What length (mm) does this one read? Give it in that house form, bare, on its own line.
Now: mm 22.2
